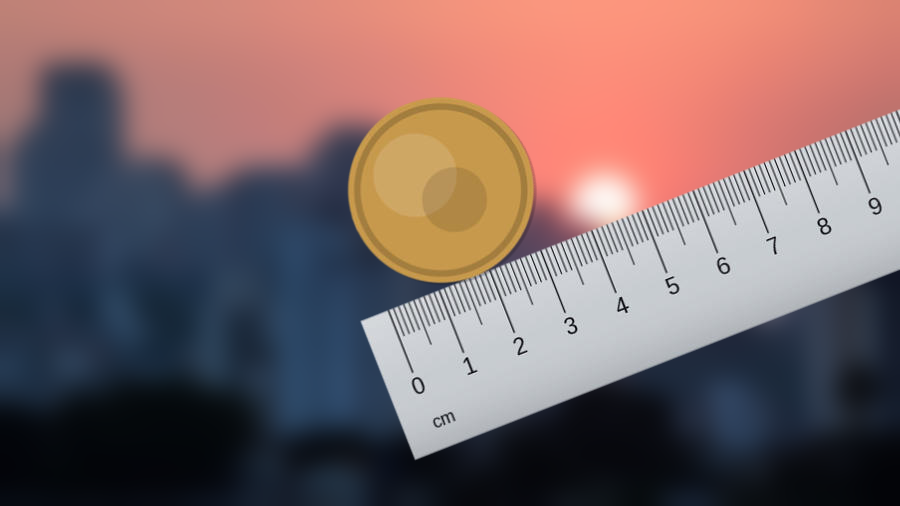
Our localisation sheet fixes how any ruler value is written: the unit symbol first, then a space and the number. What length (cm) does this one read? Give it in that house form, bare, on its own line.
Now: cm 3.4
